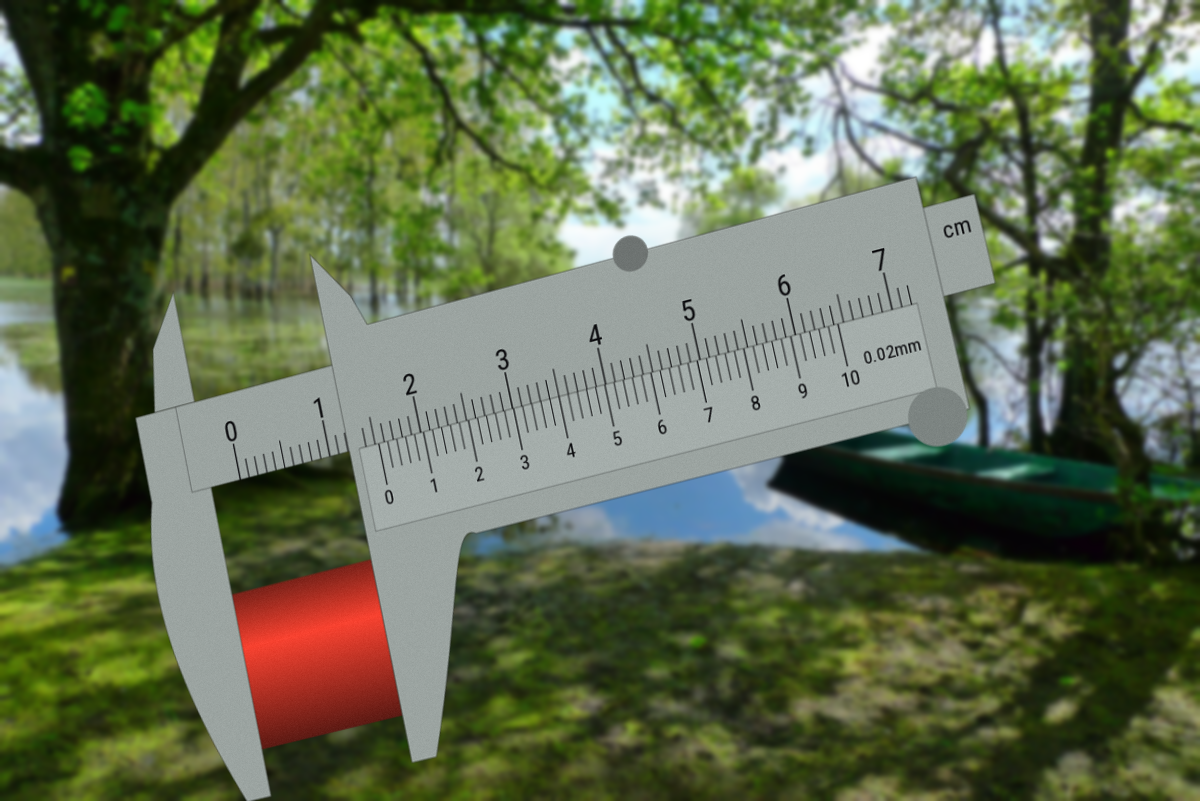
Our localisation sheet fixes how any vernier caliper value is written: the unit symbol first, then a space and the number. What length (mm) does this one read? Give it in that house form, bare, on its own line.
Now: mm 15.4
